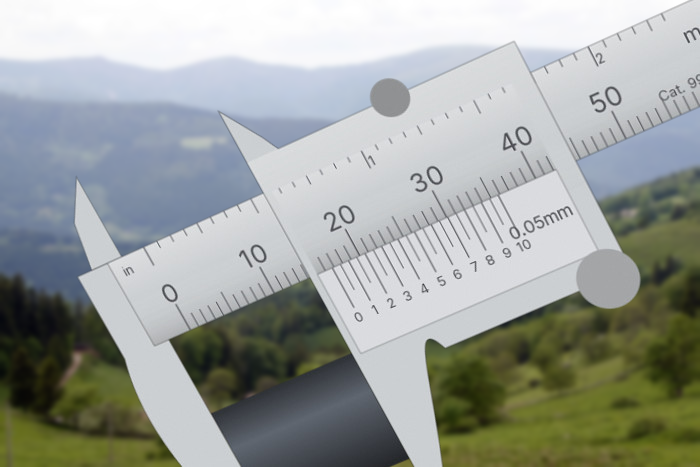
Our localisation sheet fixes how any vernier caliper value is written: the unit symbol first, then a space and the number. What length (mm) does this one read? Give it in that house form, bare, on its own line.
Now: mm 16.8
